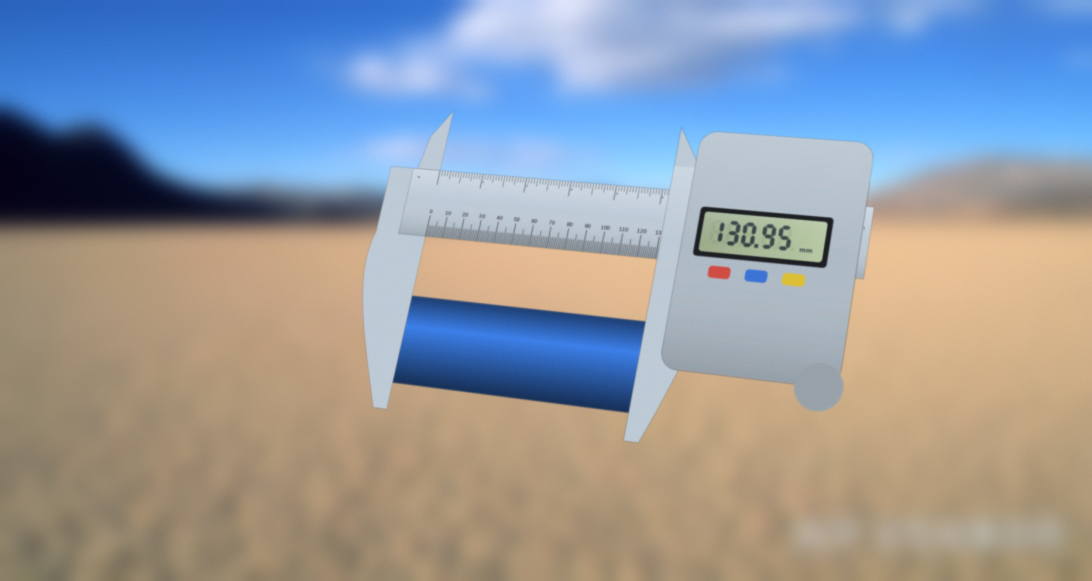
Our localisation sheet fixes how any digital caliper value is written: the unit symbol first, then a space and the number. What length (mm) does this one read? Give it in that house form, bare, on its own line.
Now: mm 130.95
